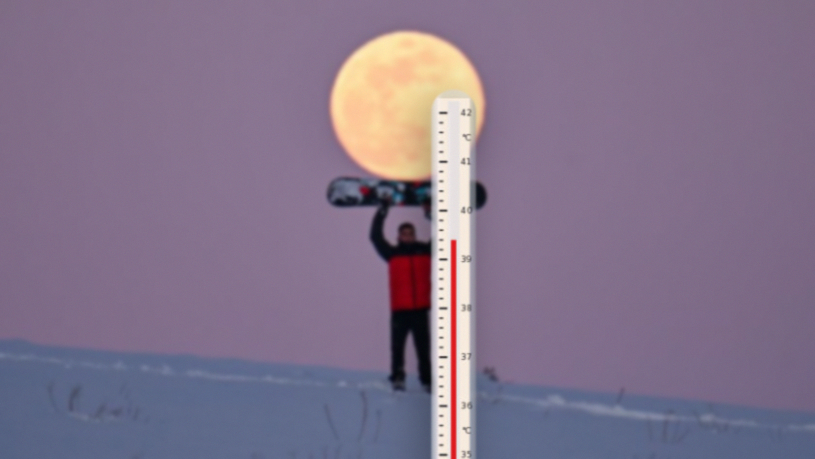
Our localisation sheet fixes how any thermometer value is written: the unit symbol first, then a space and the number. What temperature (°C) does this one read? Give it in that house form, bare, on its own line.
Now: °C 39.4
